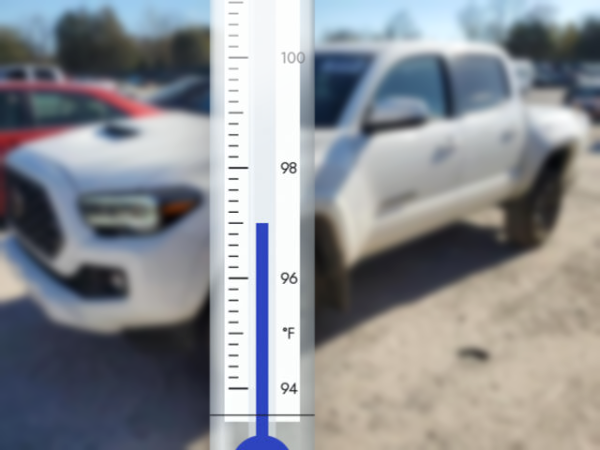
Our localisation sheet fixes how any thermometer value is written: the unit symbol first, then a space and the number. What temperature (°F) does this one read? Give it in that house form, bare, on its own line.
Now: °F 97
